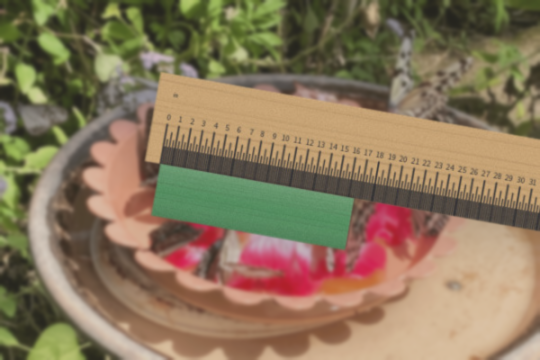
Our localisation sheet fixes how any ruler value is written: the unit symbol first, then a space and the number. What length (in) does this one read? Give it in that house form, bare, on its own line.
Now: in 16.5
